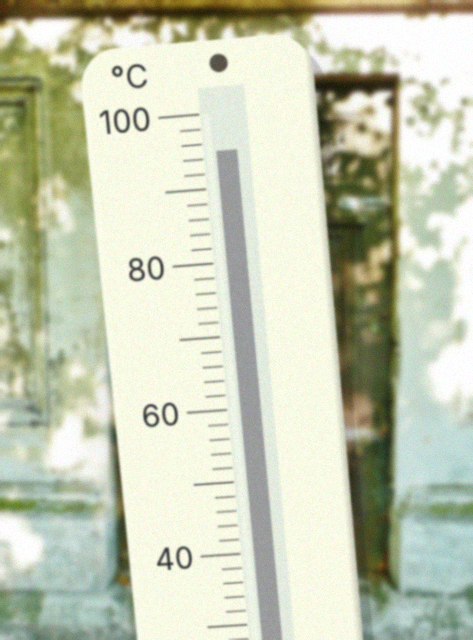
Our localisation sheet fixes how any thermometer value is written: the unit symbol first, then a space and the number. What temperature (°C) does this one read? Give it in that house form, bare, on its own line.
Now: °C 95
